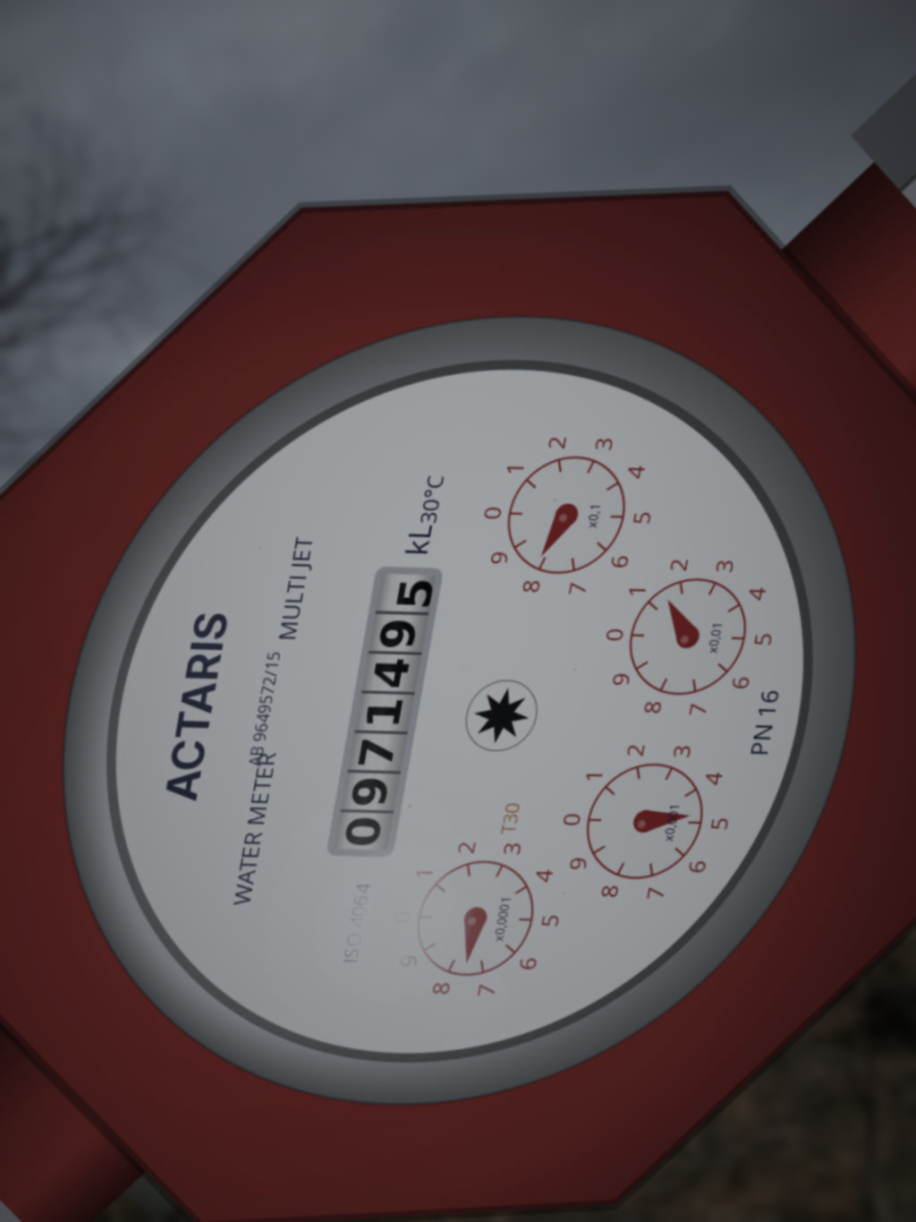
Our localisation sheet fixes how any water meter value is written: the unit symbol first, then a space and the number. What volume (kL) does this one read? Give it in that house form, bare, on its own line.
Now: kL 971494.8147
